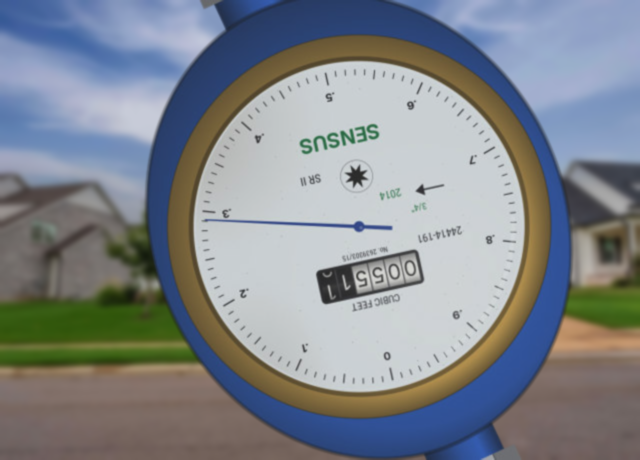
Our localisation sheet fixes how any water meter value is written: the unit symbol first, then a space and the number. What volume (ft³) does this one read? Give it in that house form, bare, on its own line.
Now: ft³ 5511.29
